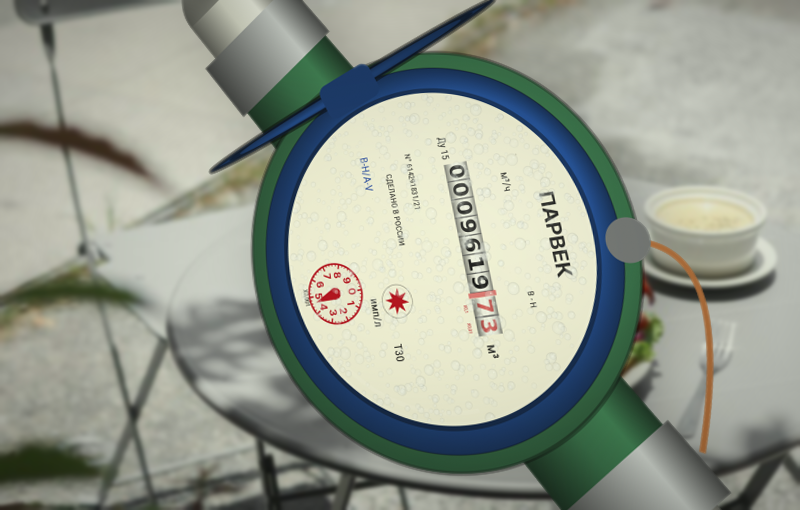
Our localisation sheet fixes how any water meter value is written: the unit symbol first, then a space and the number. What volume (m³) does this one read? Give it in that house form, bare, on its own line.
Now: m³ 9619.734
